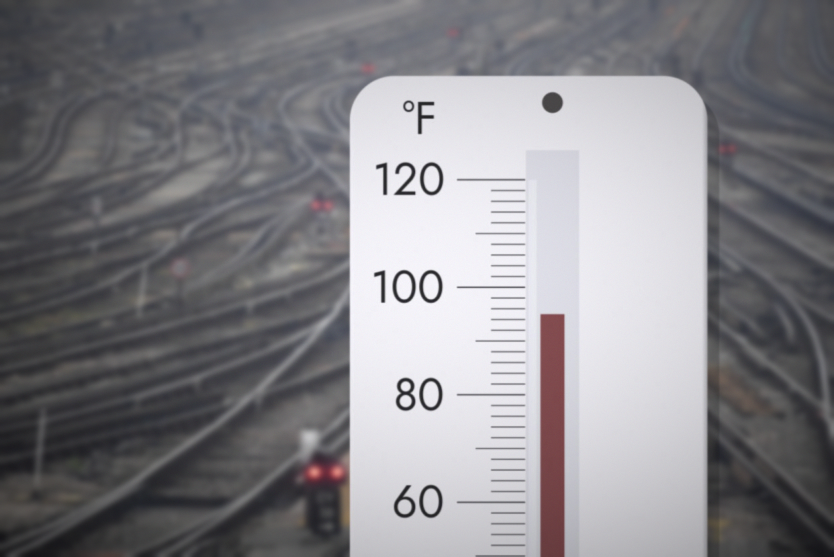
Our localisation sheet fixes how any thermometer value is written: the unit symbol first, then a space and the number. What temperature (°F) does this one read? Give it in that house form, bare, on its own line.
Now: °F 95
